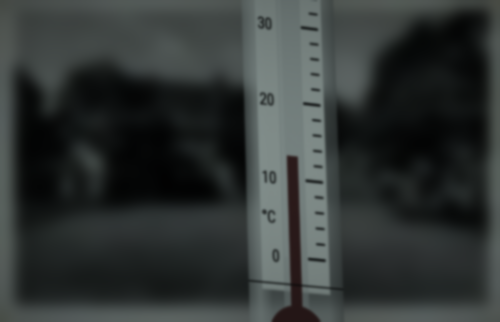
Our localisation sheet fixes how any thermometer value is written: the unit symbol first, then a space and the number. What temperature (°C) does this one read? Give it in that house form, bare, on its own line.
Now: °C 13
